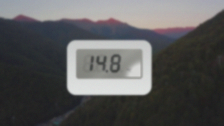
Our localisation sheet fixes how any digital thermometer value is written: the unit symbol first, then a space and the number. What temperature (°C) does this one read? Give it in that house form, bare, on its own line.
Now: °C 14.8
